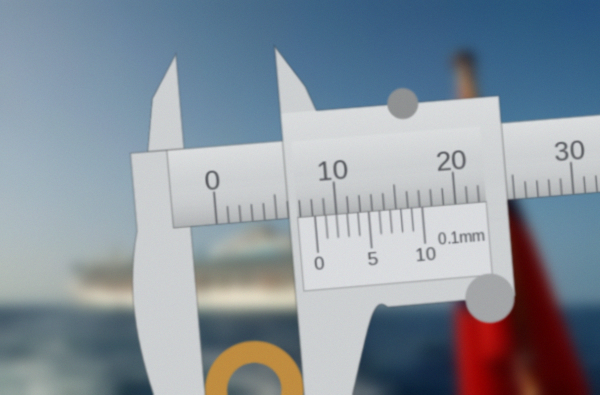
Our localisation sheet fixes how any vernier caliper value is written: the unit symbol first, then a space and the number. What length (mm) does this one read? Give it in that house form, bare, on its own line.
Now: mm 8.2
